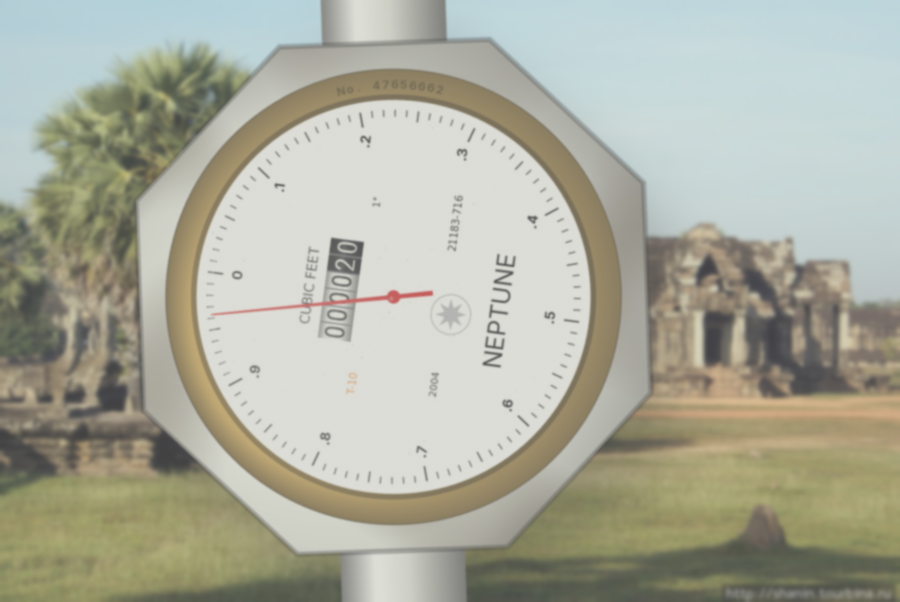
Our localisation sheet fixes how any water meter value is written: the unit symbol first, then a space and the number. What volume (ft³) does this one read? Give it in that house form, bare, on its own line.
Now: ft³ 19.96
